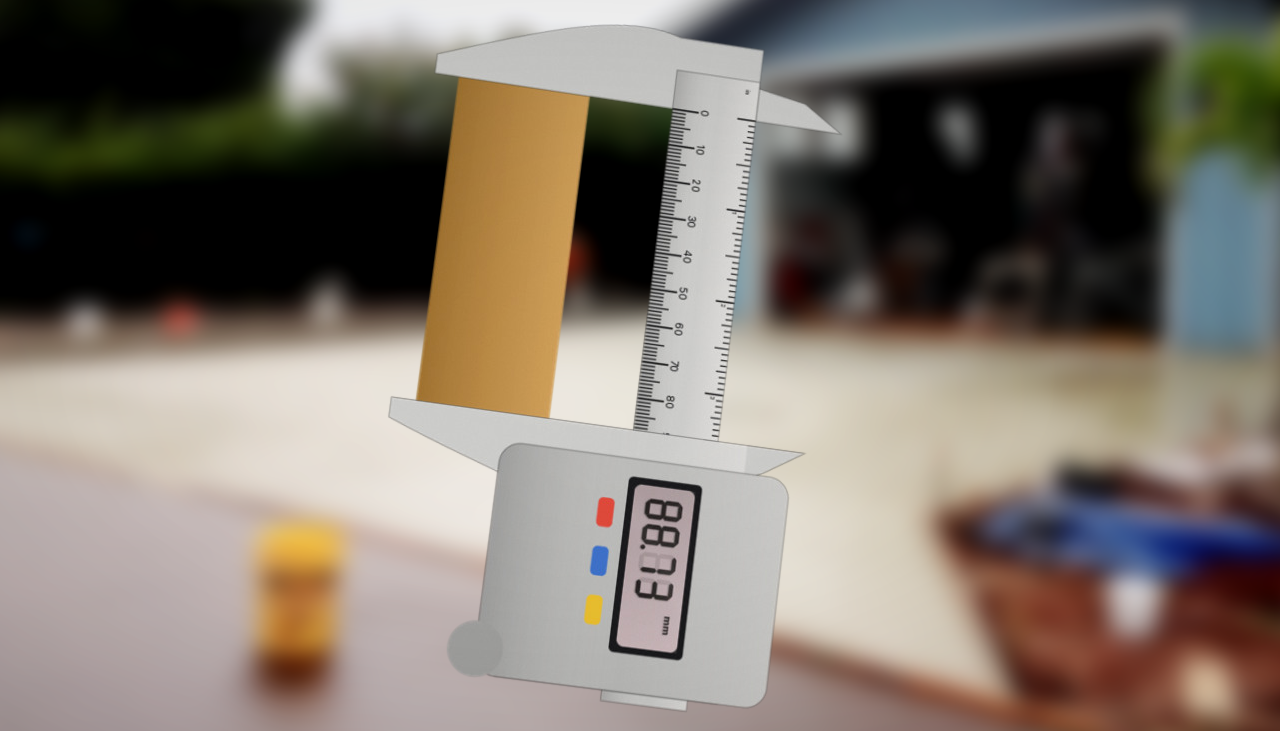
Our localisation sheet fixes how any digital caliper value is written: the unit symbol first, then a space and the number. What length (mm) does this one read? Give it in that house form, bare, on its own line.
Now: mm 88.73
